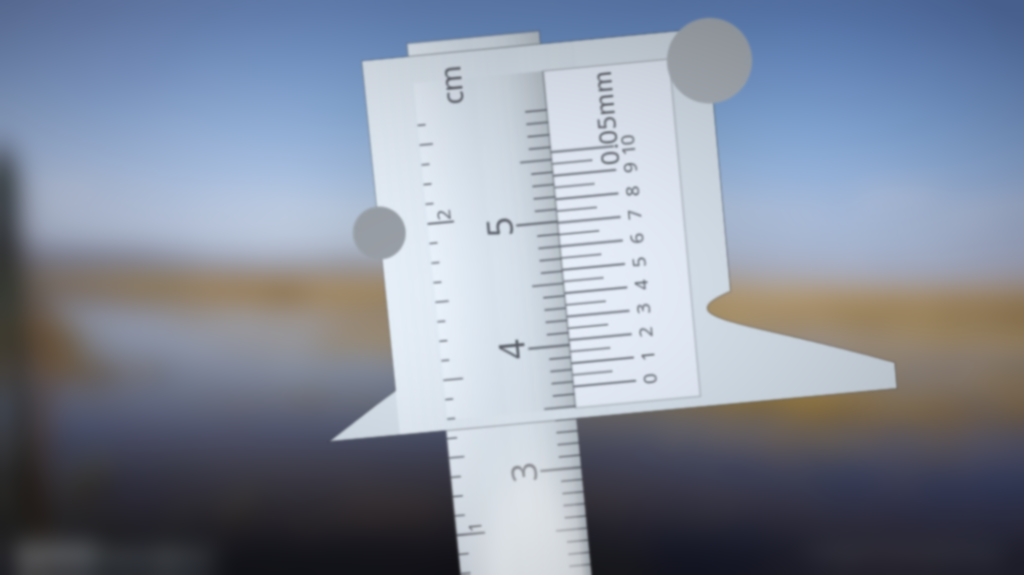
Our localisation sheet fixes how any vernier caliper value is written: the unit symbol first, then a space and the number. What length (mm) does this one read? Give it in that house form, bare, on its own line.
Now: mm 36.6
